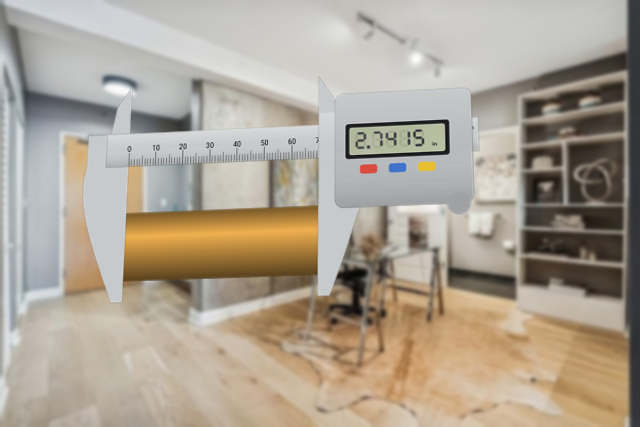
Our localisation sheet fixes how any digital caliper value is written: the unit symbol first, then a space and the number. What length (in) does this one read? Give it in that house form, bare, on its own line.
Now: in 2.7415
